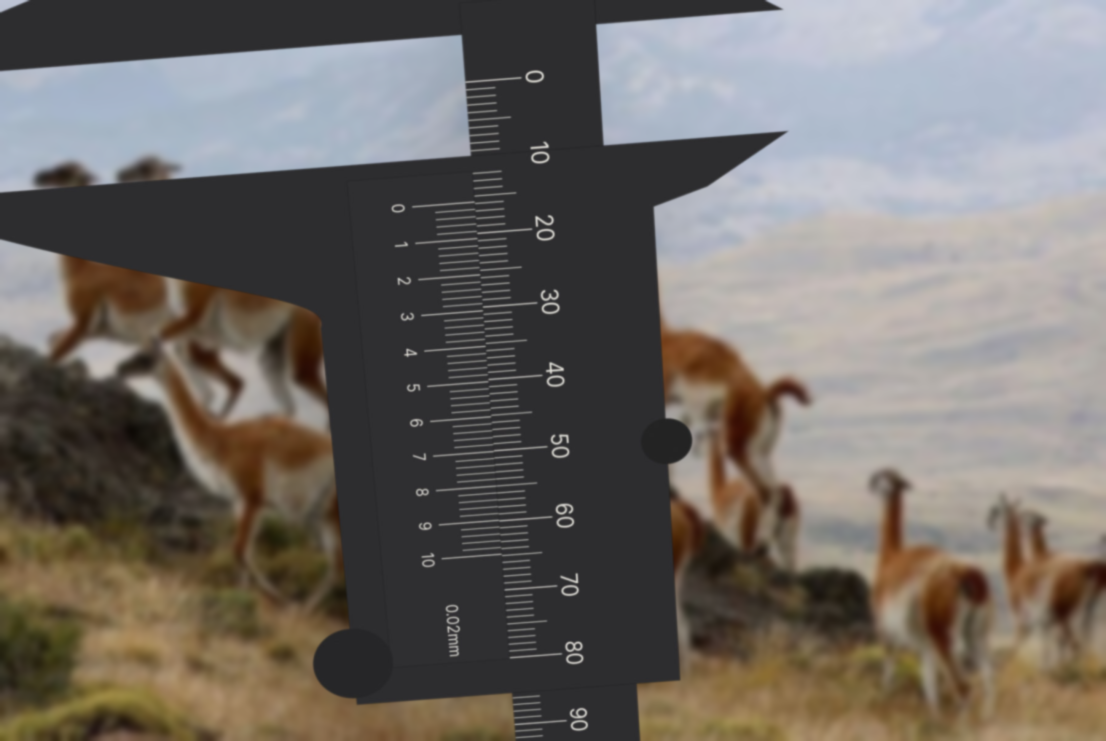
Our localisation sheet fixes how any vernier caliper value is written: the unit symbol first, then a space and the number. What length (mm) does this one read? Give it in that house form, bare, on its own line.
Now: mm 15.8
